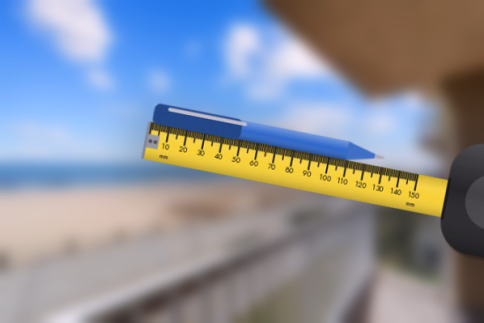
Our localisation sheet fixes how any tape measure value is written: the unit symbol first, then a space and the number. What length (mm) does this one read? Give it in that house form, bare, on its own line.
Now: mm 130
